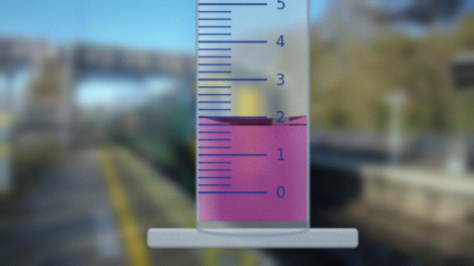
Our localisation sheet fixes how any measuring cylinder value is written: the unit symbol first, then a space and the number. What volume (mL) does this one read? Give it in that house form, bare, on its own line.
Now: mL 1.8
